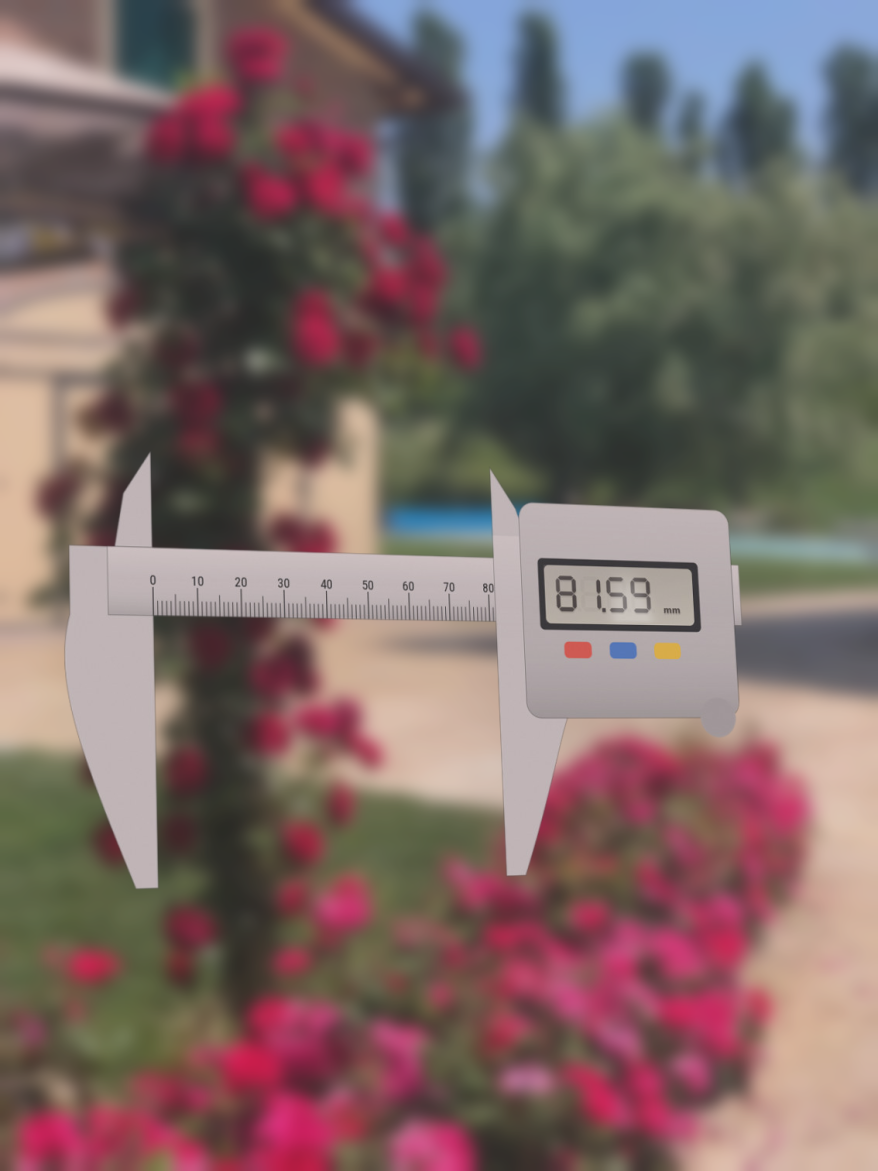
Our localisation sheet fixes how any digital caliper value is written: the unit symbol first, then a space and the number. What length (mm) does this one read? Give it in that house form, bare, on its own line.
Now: mm 81.59
